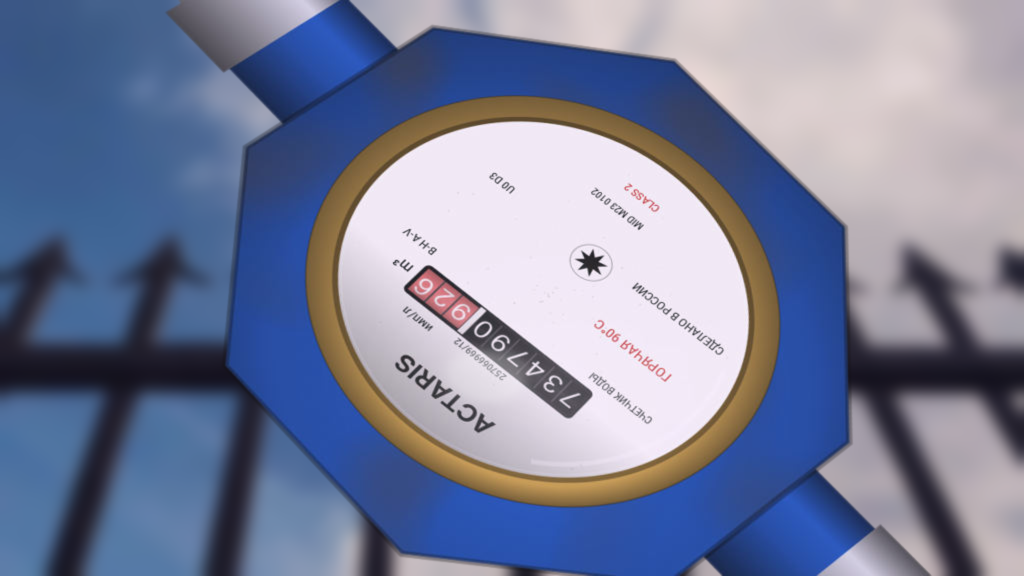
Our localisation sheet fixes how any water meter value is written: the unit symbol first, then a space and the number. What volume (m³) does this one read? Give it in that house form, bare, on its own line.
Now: m³ 734790.926
